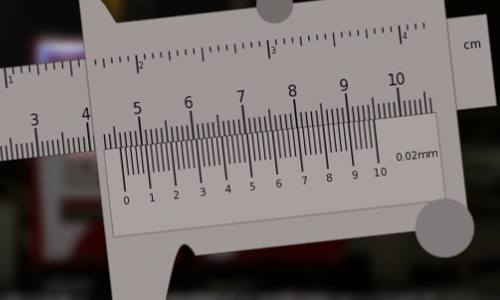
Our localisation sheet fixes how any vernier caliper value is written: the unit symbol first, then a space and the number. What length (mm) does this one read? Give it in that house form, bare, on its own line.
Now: mm 45.8
